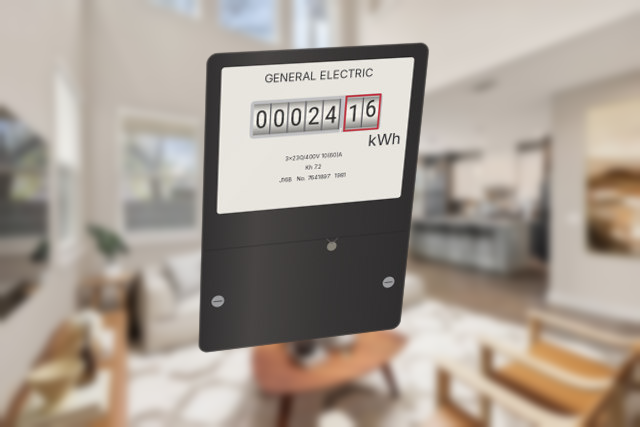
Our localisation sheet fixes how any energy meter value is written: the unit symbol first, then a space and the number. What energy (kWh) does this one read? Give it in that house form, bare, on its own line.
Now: kWh 24.16
